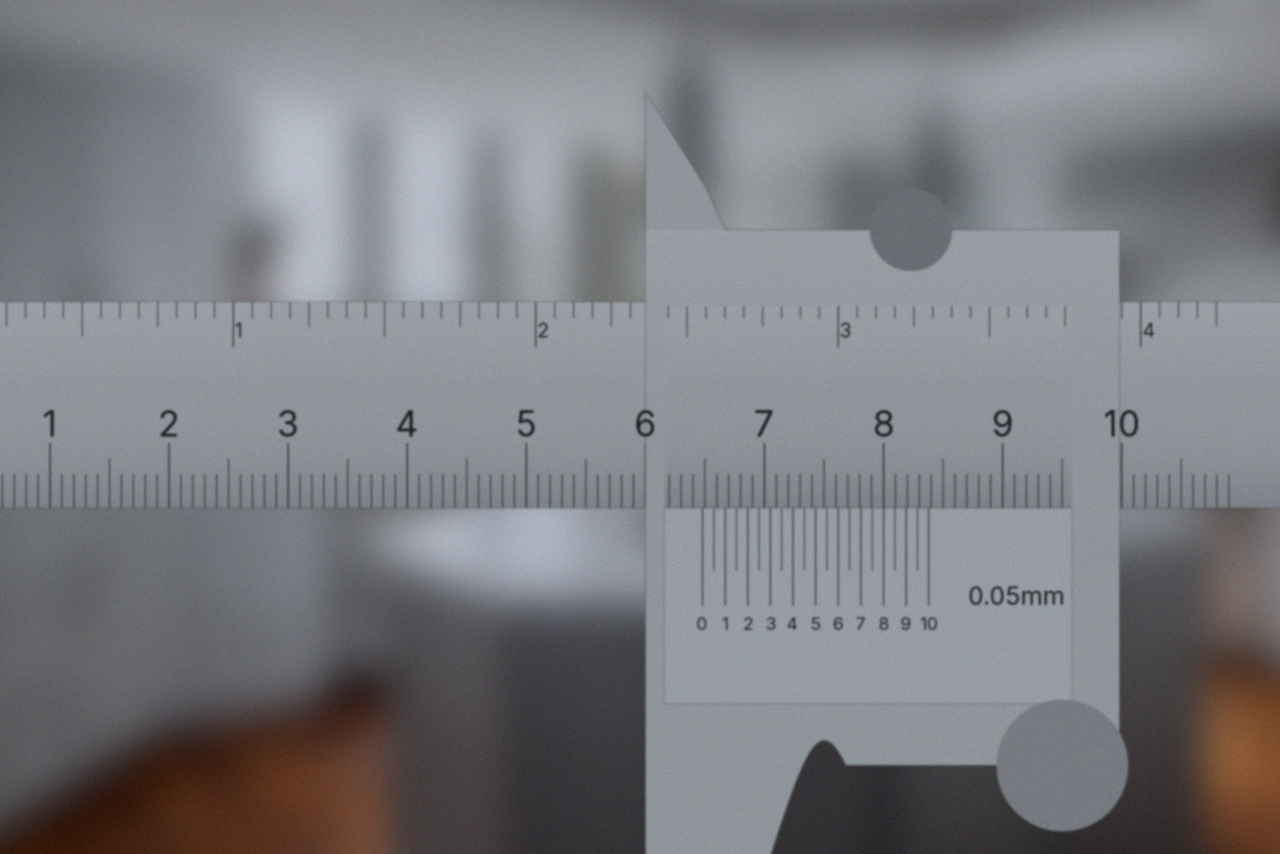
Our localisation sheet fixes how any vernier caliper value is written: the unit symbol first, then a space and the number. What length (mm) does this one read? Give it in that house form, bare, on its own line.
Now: mm 64.8
